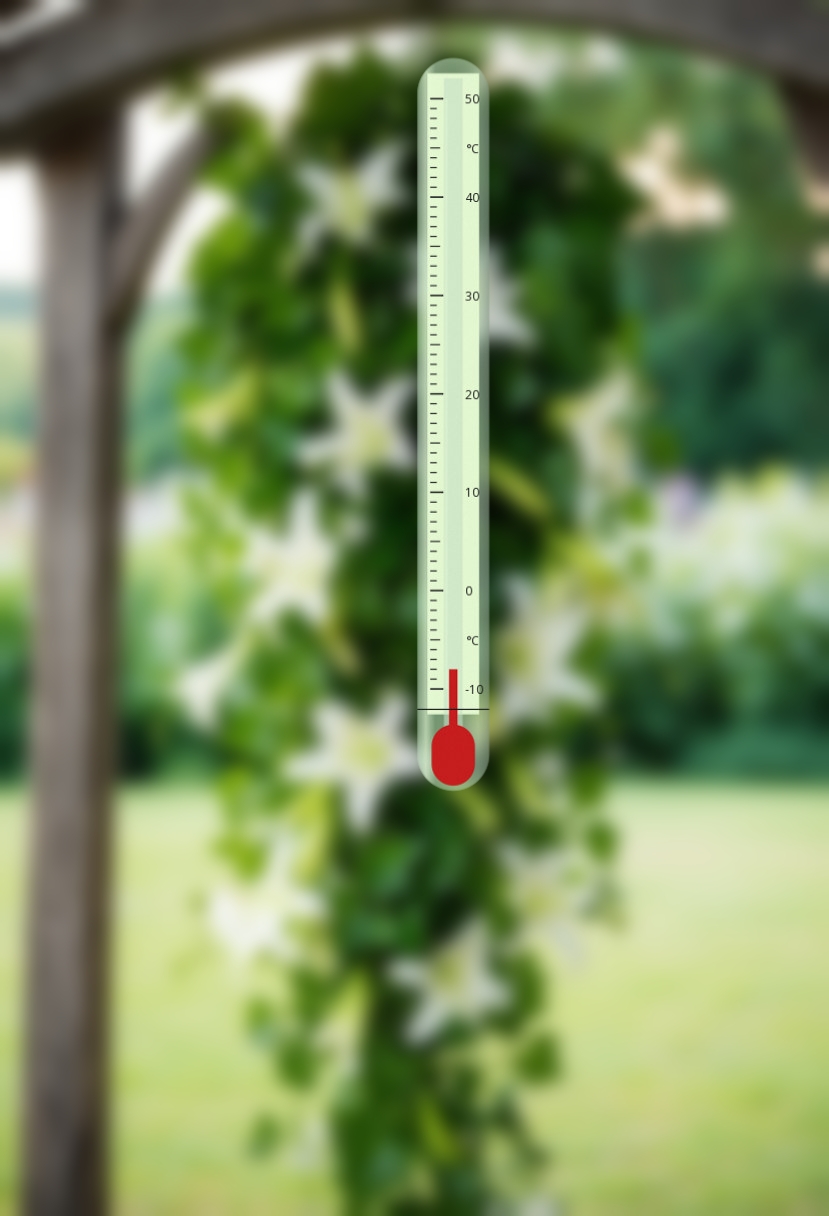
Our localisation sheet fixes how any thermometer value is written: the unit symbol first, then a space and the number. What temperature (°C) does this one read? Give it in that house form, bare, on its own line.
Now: °C -8
